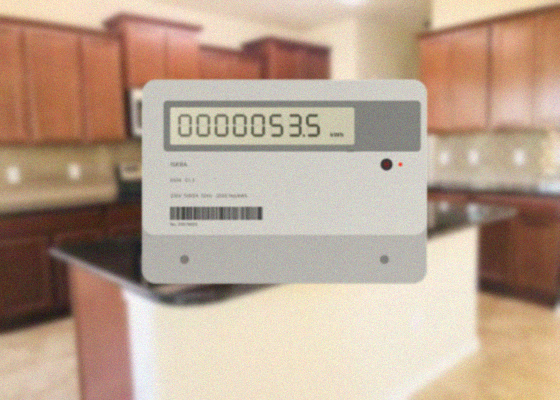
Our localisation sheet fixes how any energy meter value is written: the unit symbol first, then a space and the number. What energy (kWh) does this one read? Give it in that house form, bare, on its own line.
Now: kWh 53.5
